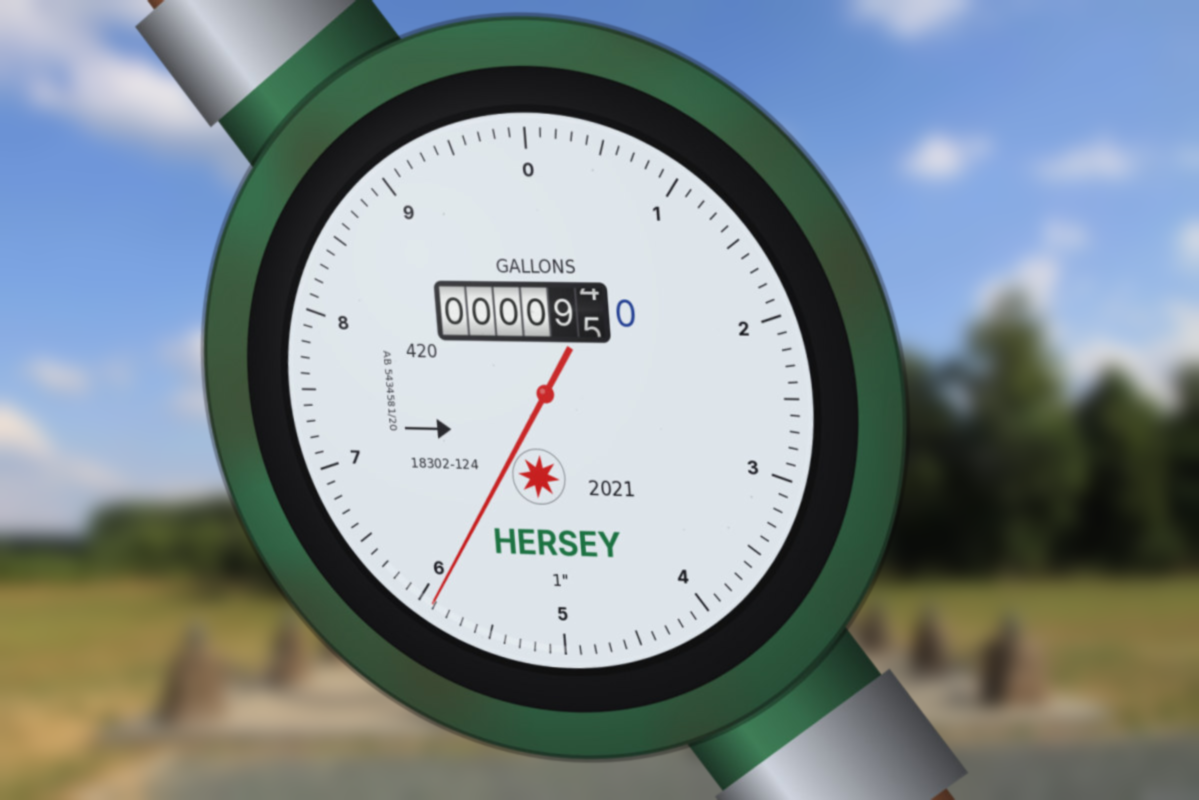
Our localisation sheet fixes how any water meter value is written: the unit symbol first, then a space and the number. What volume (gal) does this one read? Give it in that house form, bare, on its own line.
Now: gal 945.9
